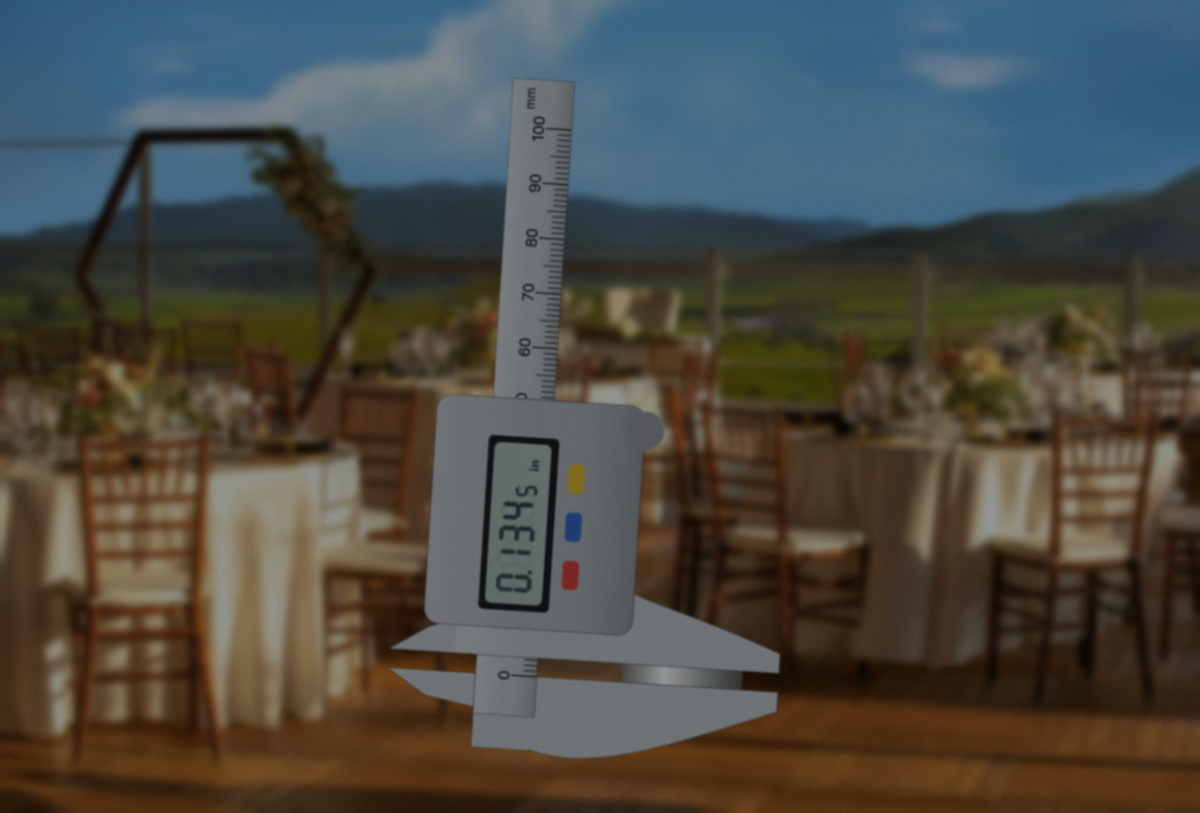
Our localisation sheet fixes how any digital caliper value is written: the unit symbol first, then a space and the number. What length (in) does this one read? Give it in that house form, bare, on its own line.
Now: in 0.1345
